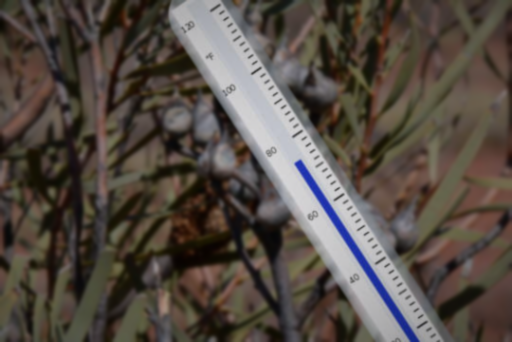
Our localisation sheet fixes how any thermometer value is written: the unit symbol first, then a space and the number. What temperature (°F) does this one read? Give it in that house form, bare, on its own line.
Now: °F 74
